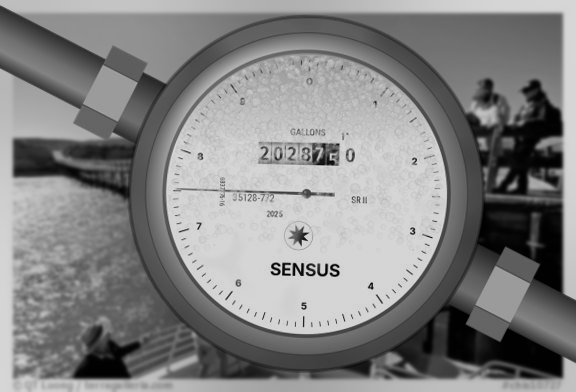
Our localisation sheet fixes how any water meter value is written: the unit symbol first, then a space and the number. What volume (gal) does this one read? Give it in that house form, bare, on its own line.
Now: gal 2028747.5
